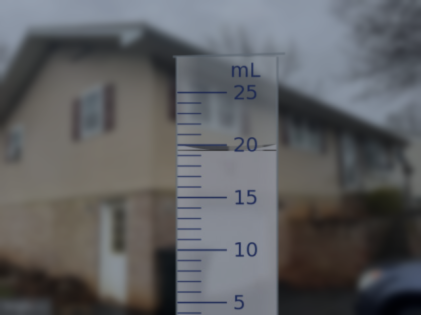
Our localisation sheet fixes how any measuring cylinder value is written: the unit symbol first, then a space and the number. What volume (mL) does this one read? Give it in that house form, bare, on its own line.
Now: mL 19.5
